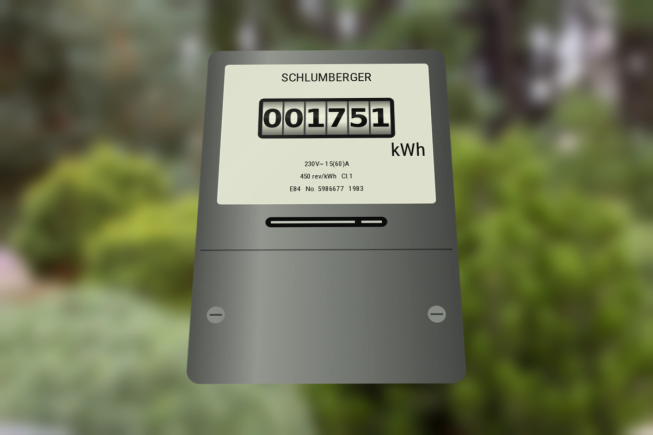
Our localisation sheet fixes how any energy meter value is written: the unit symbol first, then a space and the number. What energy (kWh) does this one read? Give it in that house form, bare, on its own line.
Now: kWh 1751
